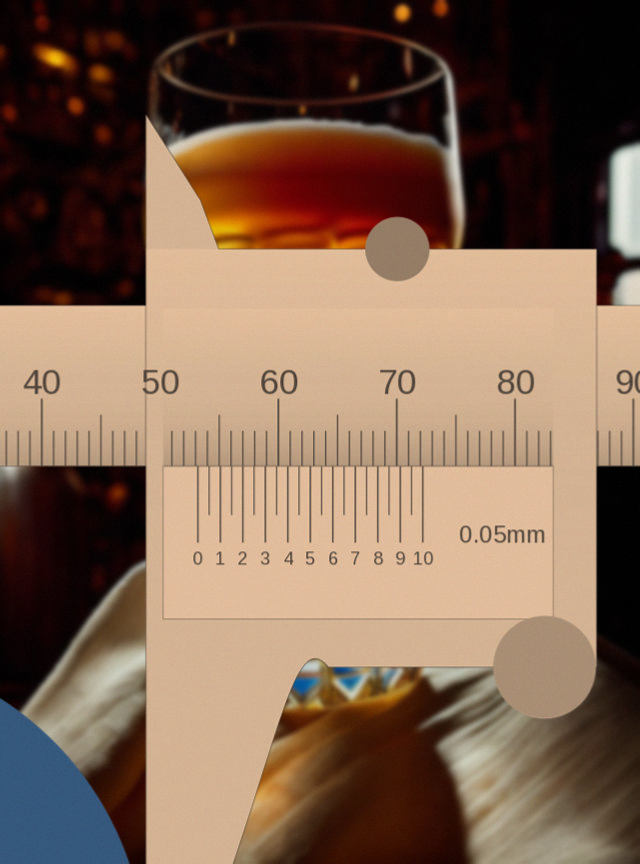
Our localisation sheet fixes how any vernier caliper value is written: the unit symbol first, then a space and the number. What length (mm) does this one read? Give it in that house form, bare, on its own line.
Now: mm 53.2
